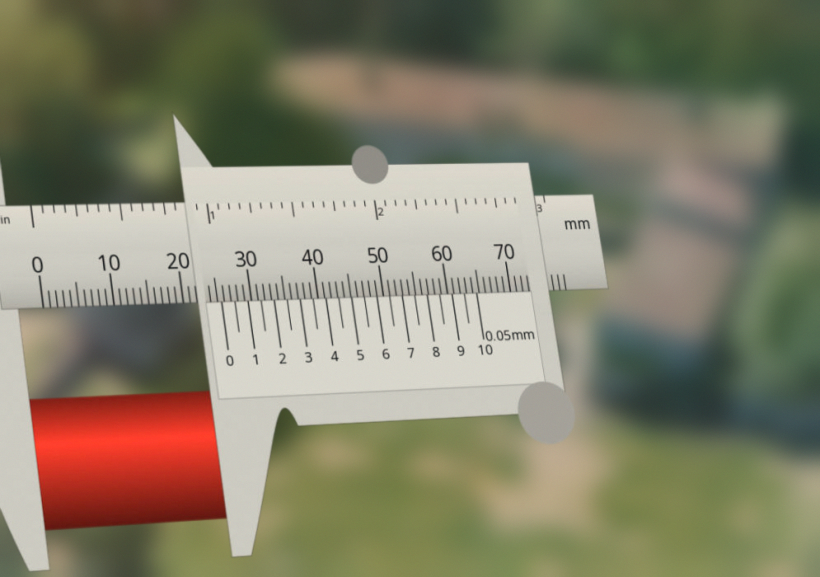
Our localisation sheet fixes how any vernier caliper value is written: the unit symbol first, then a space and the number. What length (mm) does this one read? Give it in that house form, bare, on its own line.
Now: mm 25.6
